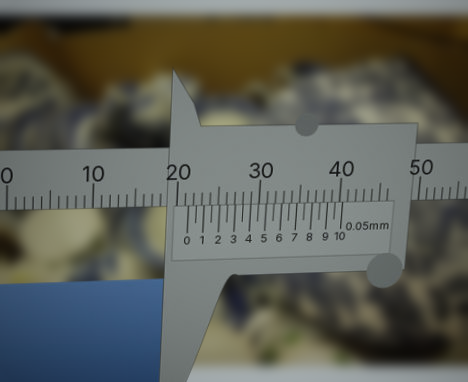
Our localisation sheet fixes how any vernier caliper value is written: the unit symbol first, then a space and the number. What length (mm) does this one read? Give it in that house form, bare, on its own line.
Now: mm 21.4
